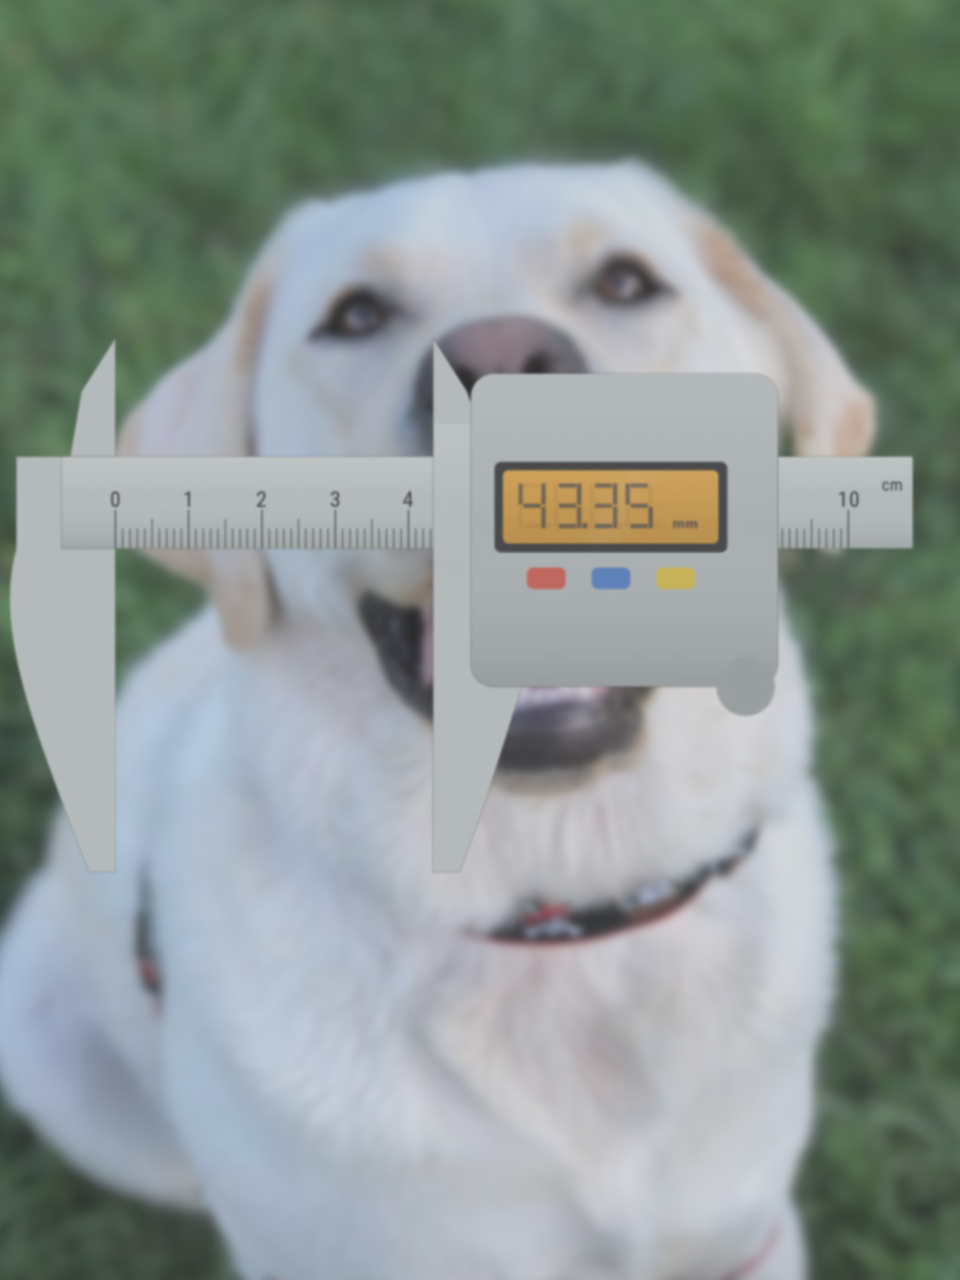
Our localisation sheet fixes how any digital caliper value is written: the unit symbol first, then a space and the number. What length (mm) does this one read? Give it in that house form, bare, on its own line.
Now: mm 43.35
